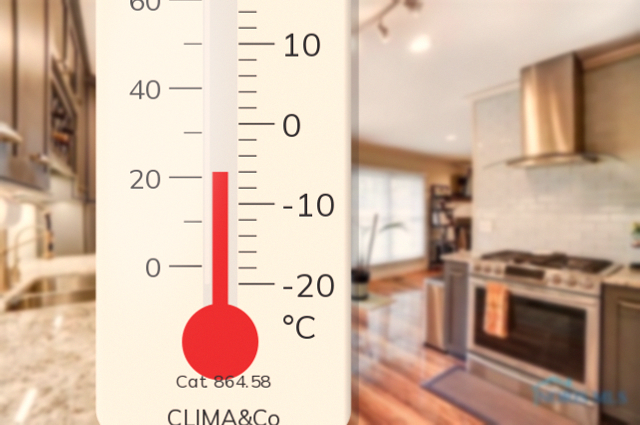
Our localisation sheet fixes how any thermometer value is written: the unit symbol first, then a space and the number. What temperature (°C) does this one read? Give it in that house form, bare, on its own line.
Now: °C -6
